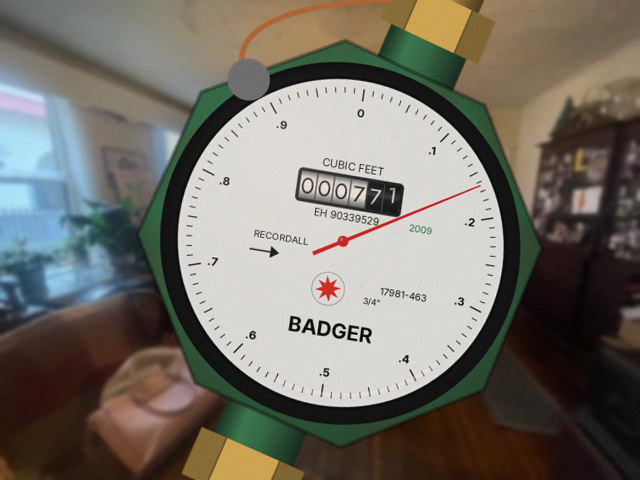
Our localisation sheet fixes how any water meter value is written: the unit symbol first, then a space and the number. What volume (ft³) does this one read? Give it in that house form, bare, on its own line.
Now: ft³ 771.16
